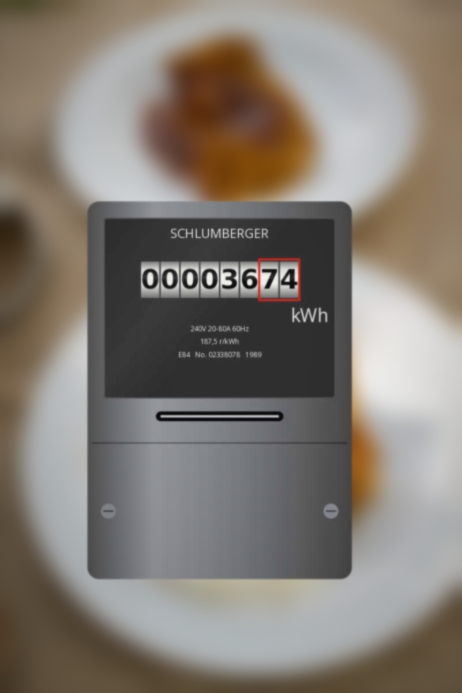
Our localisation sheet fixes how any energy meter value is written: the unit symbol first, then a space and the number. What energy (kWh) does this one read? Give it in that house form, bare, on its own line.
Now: kWh 36.74
